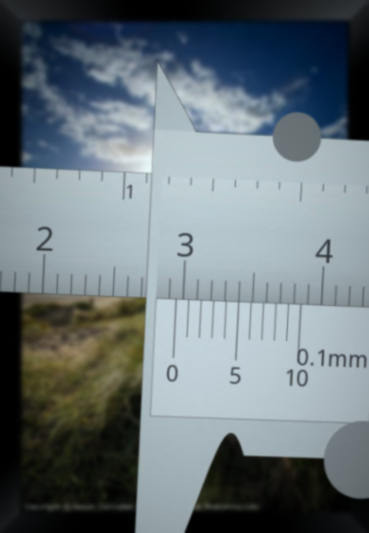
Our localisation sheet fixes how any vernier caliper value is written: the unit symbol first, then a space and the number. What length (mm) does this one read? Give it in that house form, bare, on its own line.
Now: mm 29.5
